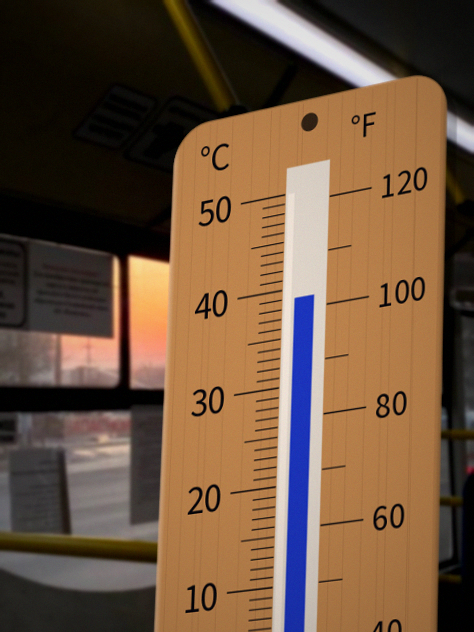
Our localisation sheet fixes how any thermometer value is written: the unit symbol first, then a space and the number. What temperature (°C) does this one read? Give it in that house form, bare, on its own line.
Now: °C 39
